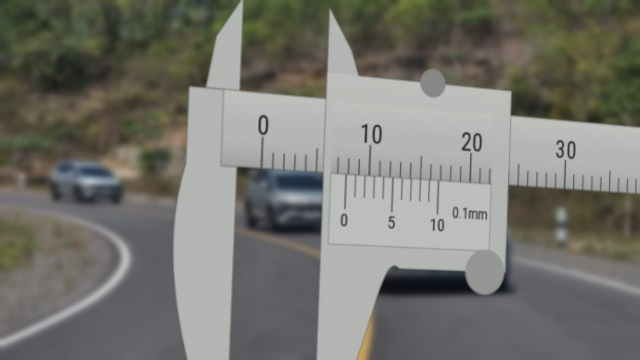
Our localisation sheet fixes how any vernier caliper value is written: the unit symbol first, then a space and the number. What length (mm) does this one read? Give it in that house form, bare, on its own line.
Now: mm 7.8
